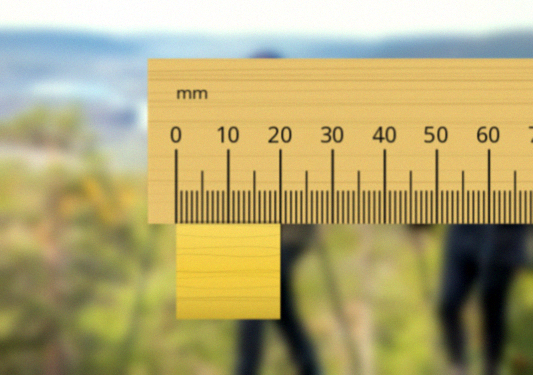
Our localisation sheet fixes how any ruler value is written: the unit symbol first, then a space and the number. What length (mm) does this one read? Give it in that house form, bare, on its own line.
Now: mm 20
